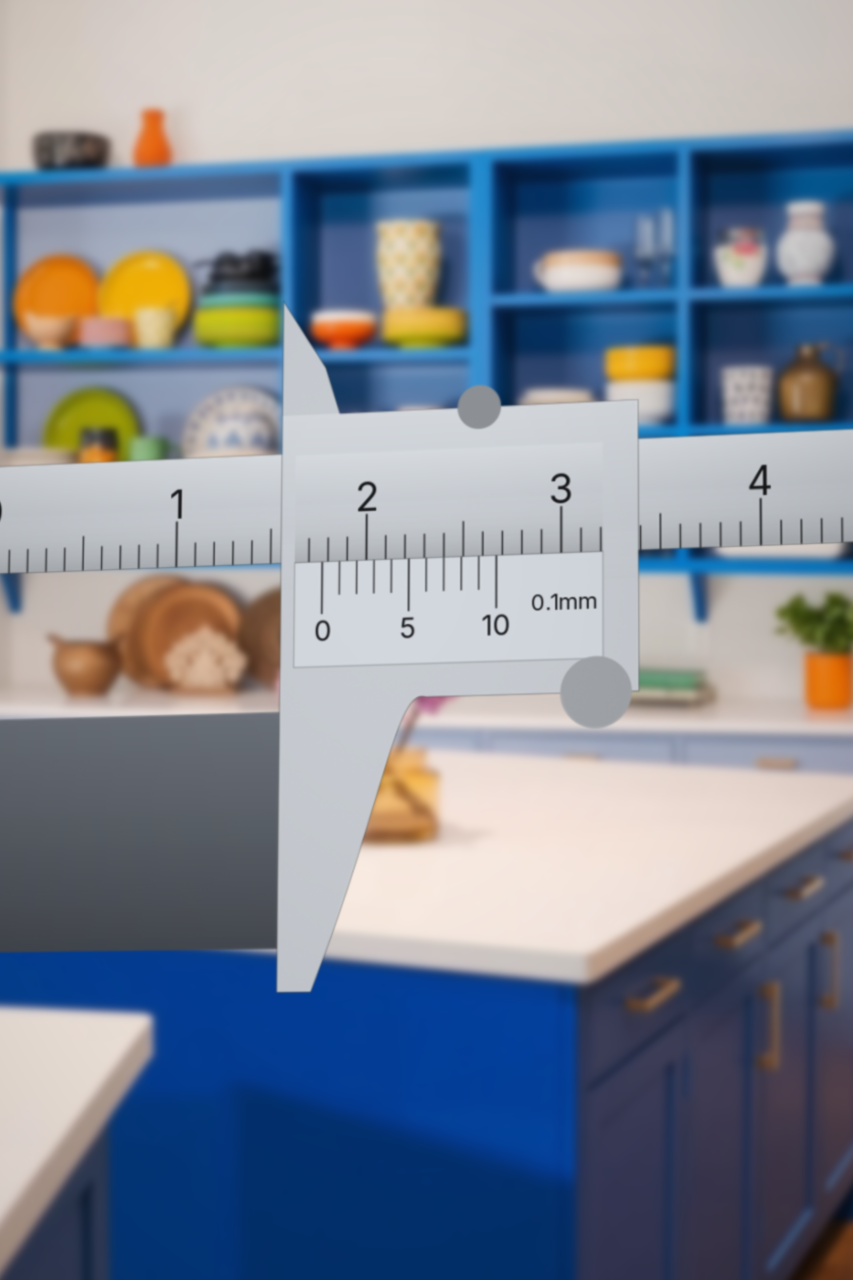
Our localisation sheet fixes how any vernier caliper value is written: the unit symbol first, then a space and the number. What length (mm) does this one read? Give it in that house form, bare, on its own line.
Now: mm 17.7
